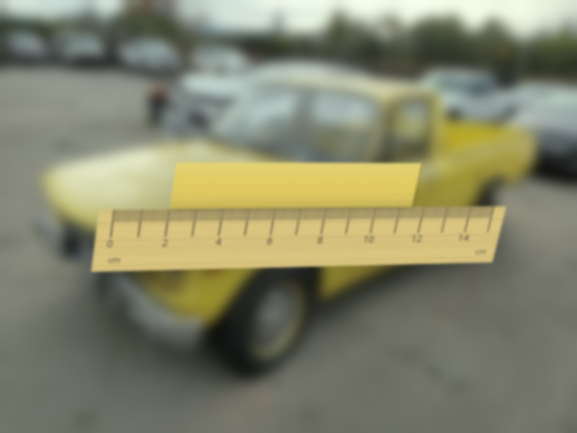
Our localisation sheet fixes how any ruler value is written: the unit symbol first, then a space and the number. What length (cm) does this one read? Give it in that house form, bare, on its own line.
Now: cm 9.5
